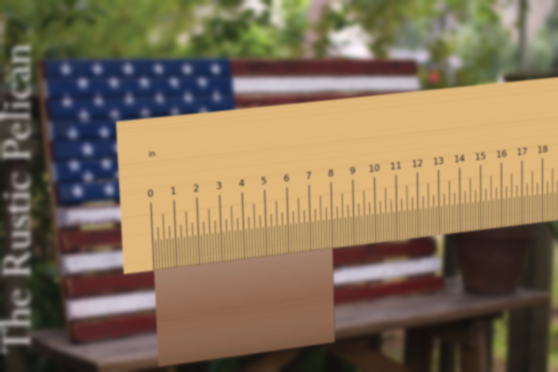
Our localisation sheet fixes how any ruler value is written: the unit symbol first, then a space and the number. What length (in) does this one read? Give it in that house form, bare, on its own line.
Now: in 8
